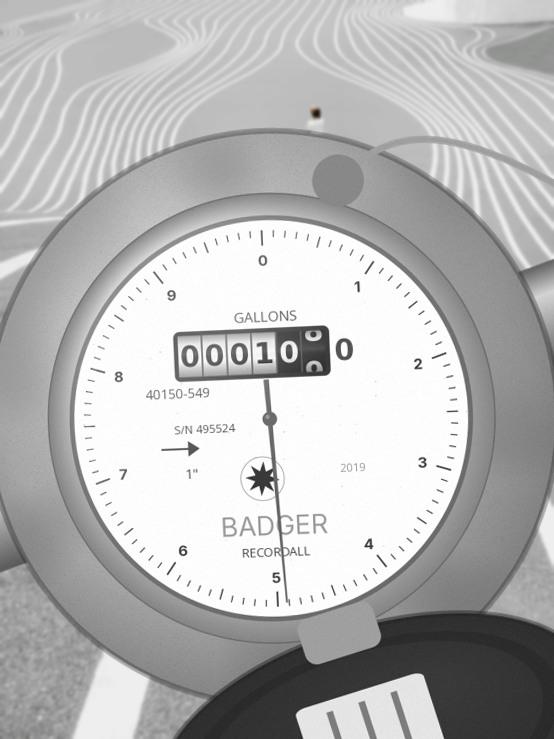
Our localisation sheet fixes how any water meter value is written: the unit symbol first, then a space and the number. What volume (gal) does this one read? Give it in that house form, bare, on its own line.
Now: gal 1084.9
